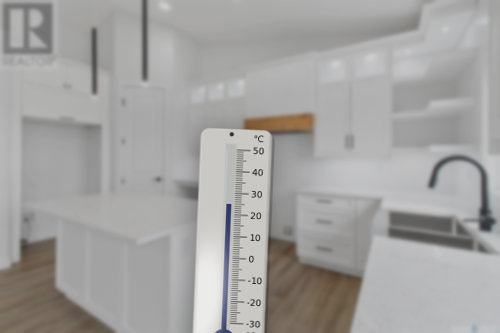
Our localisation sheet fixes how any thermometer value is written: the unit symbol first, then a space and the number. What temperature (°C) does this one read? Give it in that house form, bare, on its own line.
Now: °C 25
